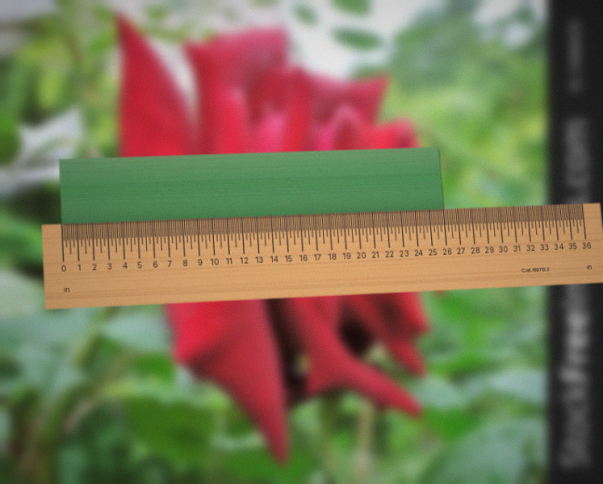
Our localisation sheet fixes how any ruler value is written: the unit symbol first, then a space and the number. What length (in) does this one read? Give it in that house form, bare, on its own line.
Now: in 26
